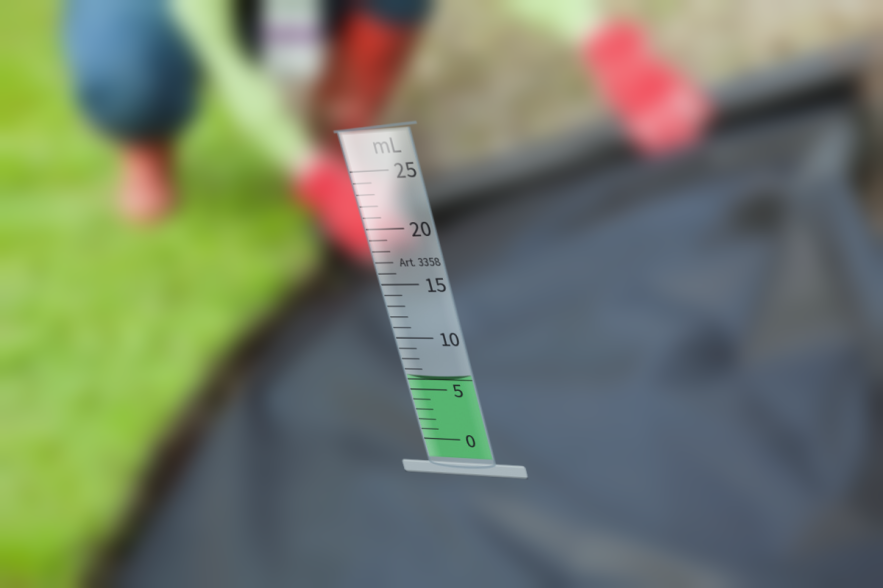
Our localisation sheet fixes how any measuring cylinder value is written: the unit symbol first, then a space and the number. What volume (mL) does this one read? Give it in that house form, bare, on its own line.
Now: mL 6
